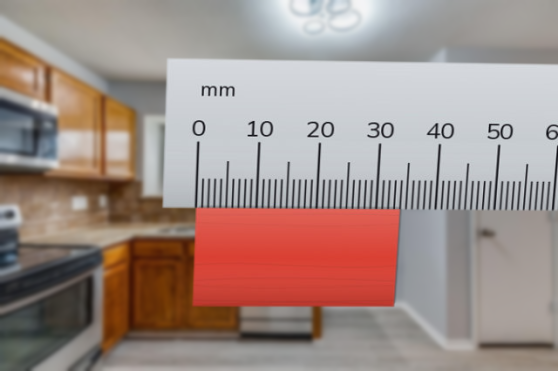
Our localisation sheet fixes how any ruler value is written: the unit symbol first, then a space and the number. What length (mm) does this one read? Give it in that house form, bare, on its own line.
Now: mm 34
